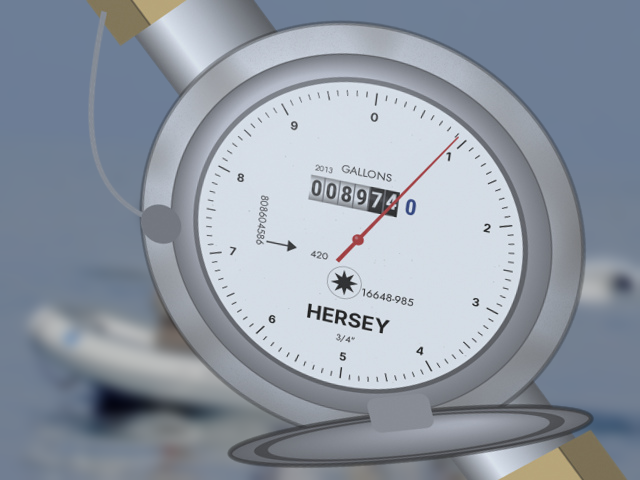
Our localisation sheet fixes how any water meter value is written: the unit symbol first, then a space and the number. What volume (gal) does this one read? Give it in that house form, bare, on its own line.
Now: gal 89740.9
